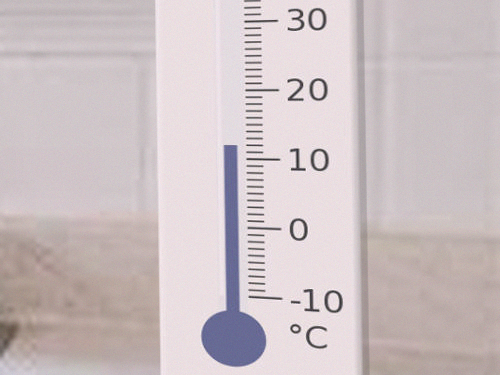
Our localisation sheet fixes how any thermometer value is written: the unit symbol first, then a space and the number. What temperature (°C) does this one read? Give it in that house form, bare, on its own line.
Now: °C 12
